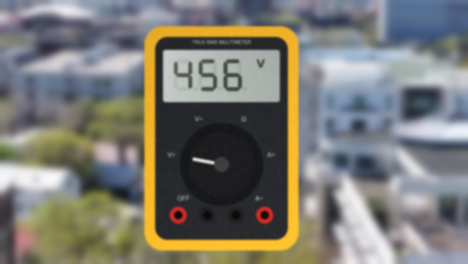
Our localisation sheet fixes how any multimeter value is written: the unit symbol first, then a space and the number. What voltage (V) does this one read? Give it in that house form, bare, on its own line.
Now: V 456
